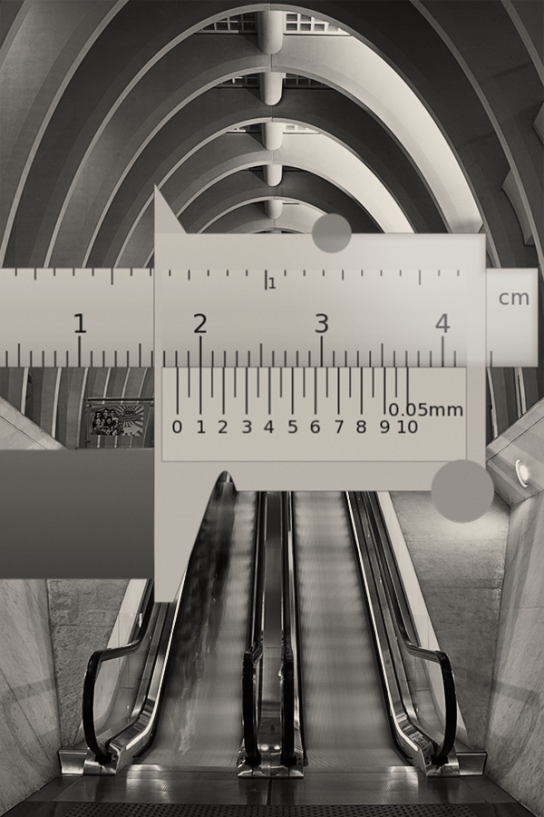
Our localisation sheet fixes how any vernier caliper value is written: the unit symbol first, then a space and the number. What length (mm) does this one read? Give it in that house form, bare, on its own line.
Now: mm 18.1
